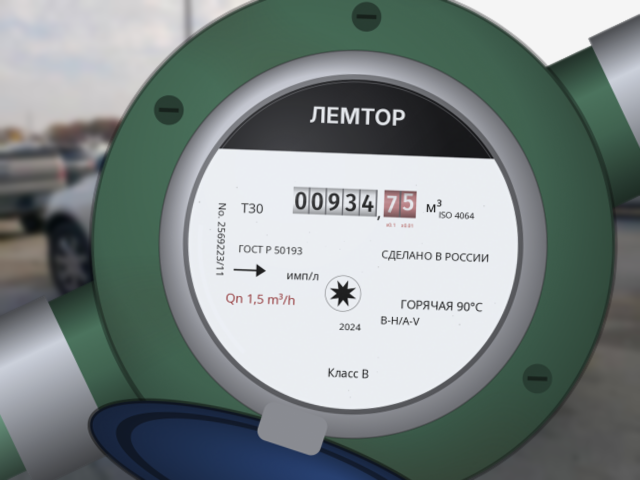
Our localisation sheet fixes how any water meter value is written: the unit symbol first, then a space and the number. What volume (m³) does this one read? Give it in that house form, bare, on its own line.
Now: m³ 934.75
